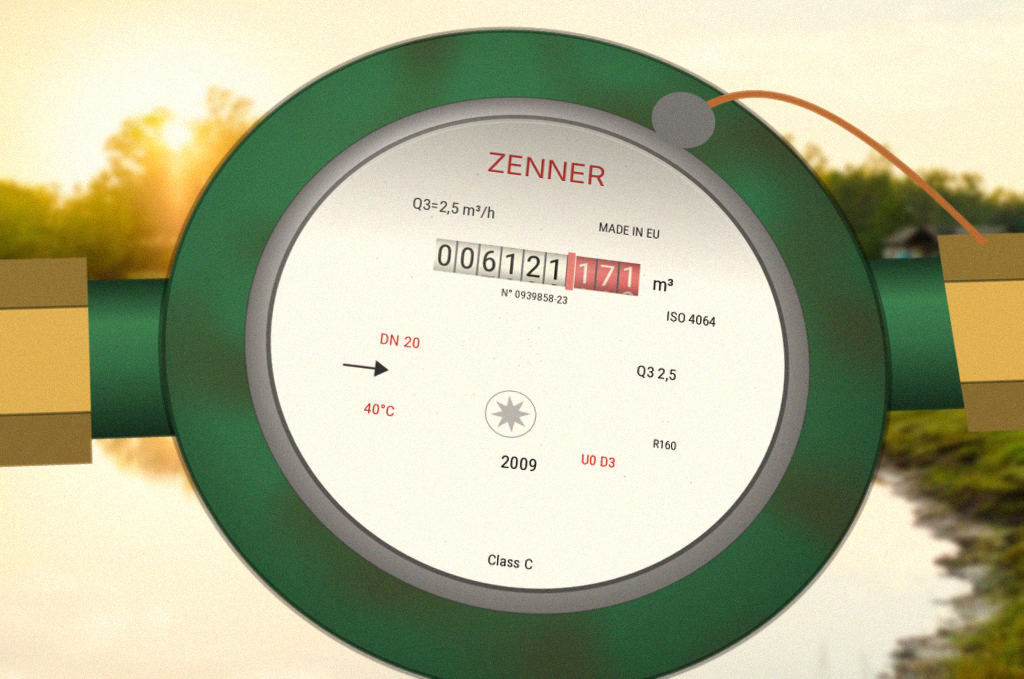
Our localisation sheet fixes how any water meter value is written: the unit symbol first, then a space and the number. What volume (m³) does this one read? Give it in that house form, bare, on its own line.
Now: m³ 6121.171
